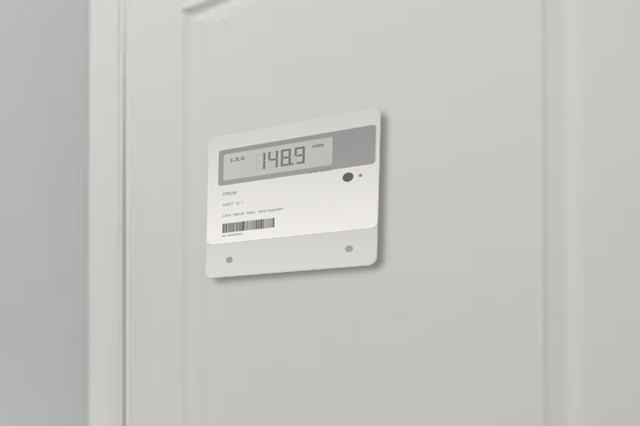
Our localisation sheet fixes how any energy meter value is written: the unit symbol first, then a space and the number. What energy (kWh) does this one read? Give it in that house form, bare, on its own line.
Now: kWh 148.9
